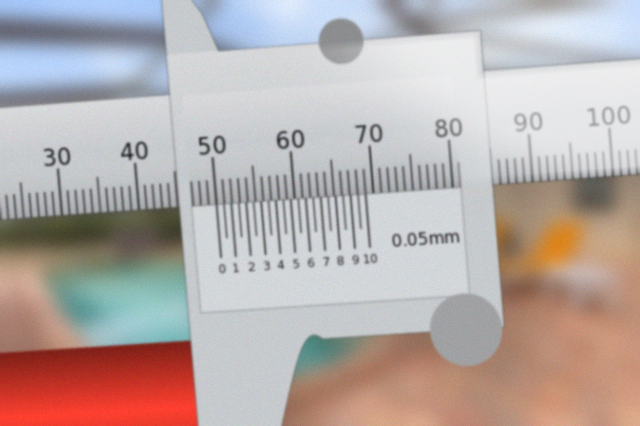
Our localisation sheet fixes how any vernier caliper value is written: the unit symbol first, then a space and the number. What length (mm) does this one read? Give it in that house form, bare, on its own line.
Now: mm 50.0
